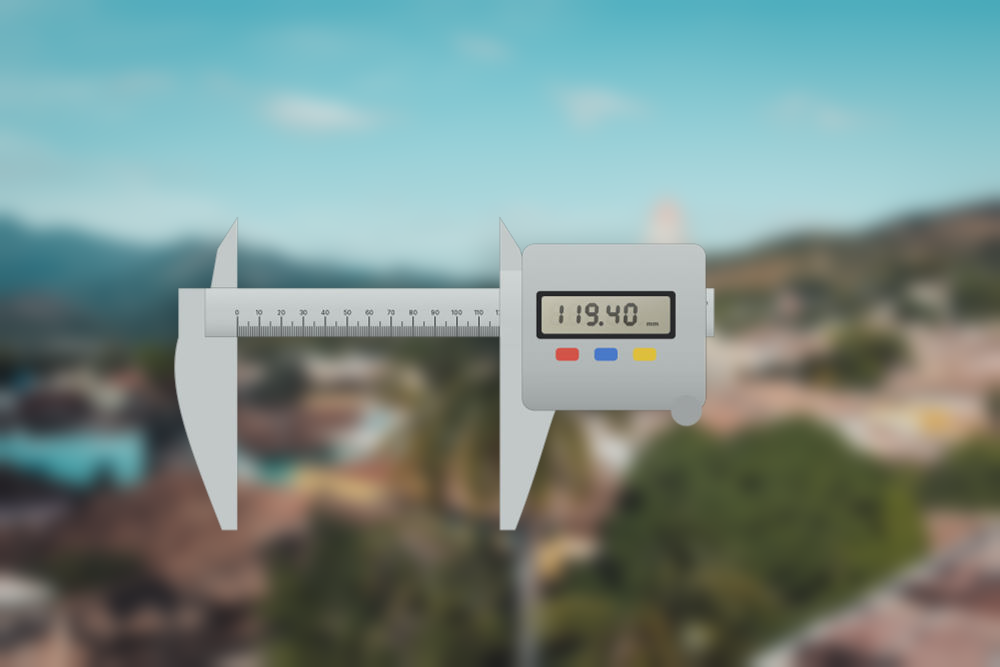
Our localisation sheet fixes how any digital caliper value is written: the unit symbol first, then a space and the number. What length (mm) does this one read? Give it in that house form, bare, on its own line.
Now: mm 119.40
